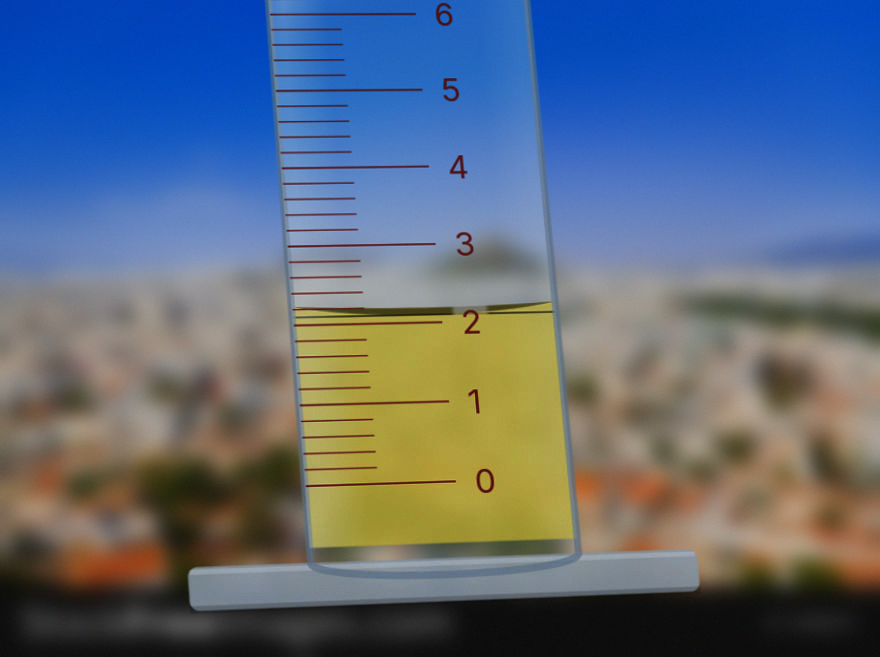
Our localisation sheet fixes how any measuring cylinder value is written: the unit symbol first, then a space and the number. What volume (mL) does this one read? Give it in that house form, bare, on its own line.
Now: mL 2.1
